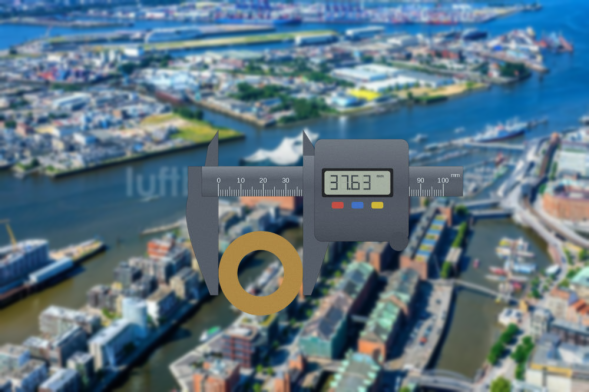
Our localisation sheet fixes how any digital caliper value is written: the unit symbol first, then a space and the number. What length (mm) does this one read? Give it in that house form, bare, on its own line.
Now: mm 37.63
